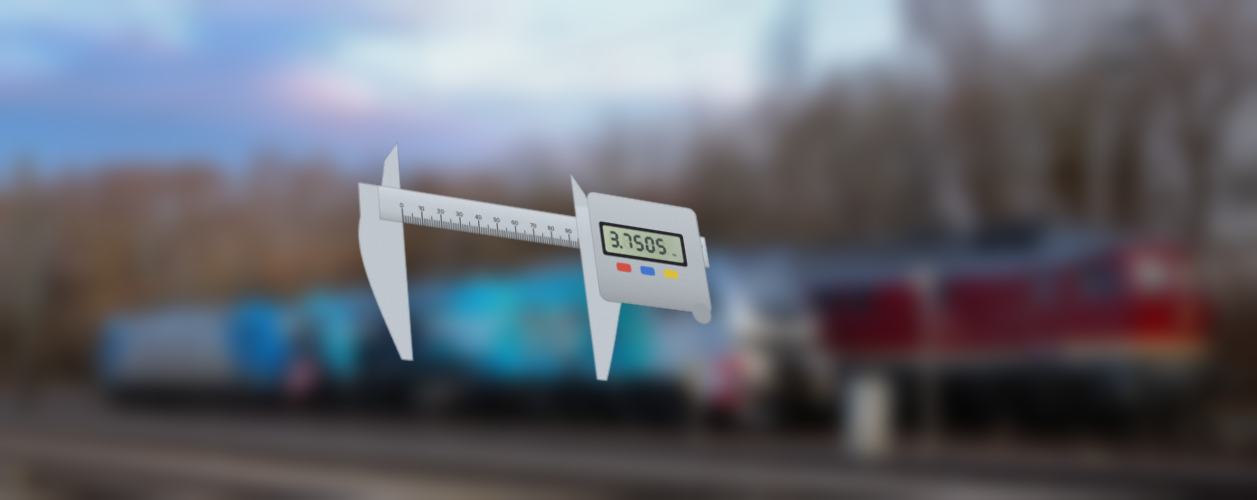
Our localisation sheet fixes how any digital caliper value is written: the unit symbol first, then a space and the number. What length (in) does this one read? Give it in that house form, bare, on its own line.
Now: in 3.7505
